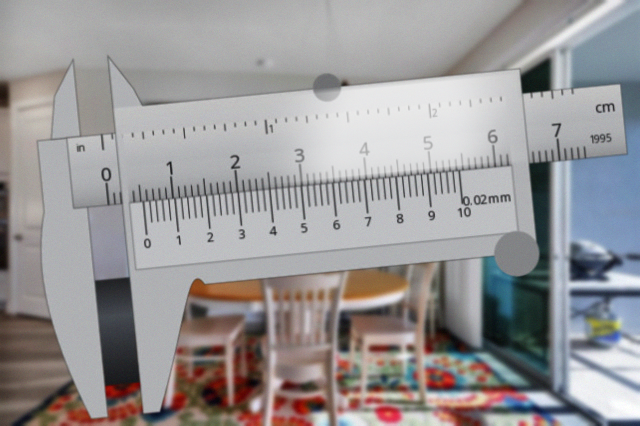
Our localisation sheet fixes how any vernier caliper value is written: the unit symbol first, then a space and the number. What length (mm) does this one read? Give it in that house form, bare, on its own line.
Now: mm 5.4
